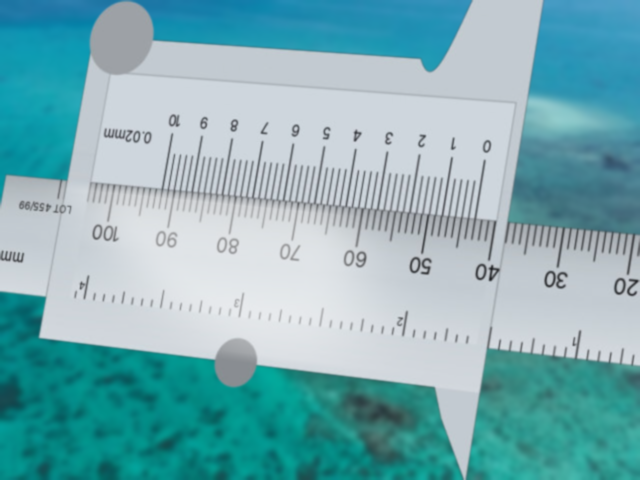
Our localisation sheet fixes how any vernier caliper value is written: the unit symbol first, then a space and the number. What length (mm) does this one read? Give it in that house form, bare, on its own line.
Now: mm 43.0
